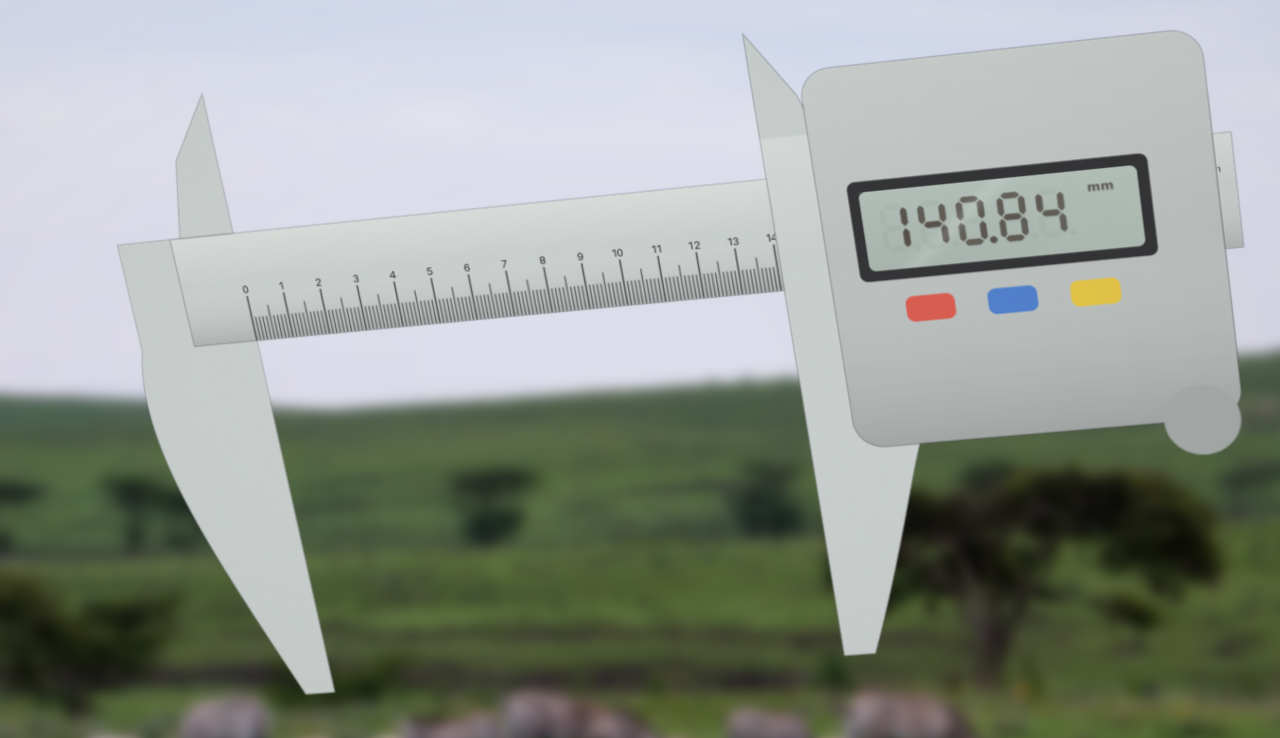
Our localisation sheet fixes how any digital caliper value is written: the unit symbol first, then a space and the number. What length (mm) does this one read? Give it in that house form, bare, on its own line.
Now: mm 140.84
